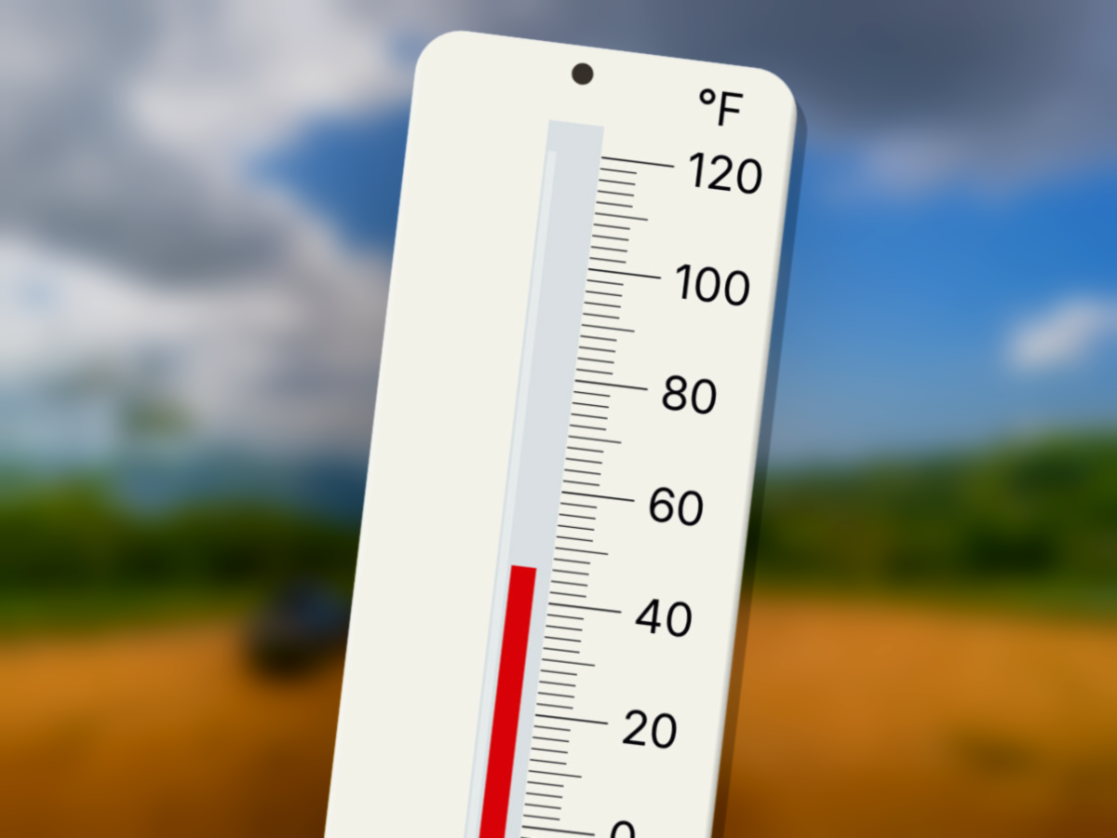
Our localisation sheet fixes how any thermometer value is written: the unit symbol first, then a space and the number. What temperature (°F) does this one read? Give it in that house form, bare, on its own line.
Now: °F 46
